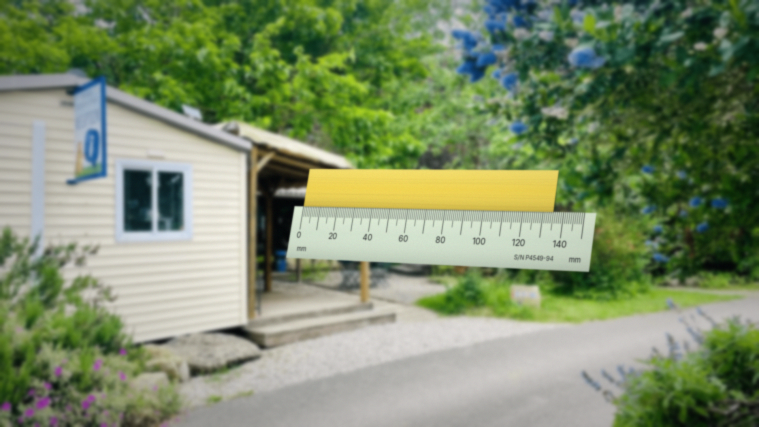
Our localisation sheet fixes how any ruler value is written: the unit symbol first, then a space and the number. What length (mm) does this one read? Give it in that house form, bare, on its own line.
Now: mm 135
